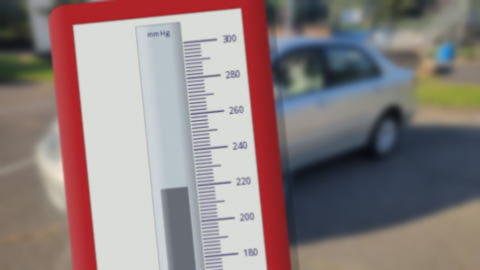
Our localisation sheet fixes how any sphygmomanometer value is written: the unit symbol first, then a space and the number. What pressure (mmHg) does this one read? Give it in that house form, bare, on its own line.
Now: mmHg 220
